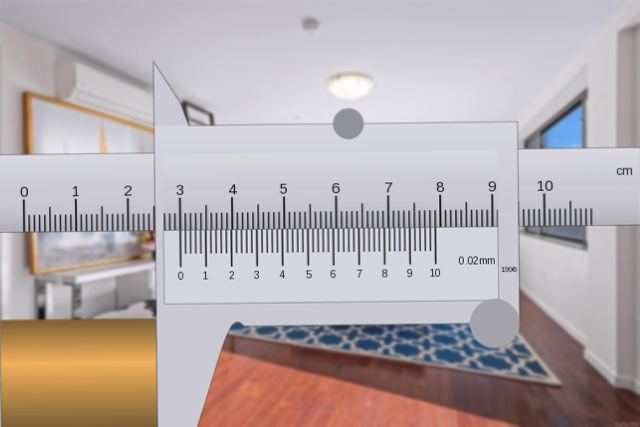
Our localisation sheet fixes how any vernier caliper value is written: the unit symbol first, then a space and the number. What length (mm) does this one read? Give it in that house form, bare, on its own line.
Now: mm 30.0
